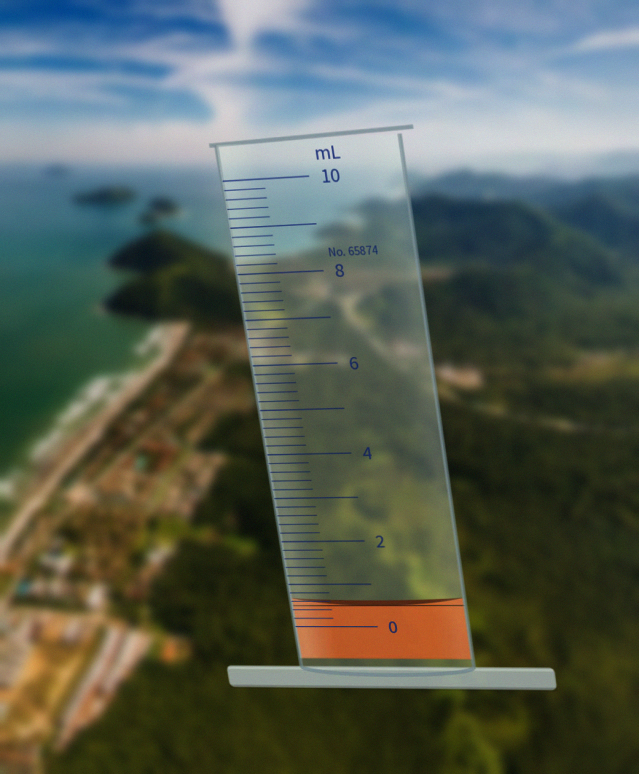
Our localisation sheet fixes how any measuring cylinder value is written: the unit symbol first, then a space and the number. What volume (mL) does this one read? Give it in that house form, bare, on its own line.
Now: mL 0.5
